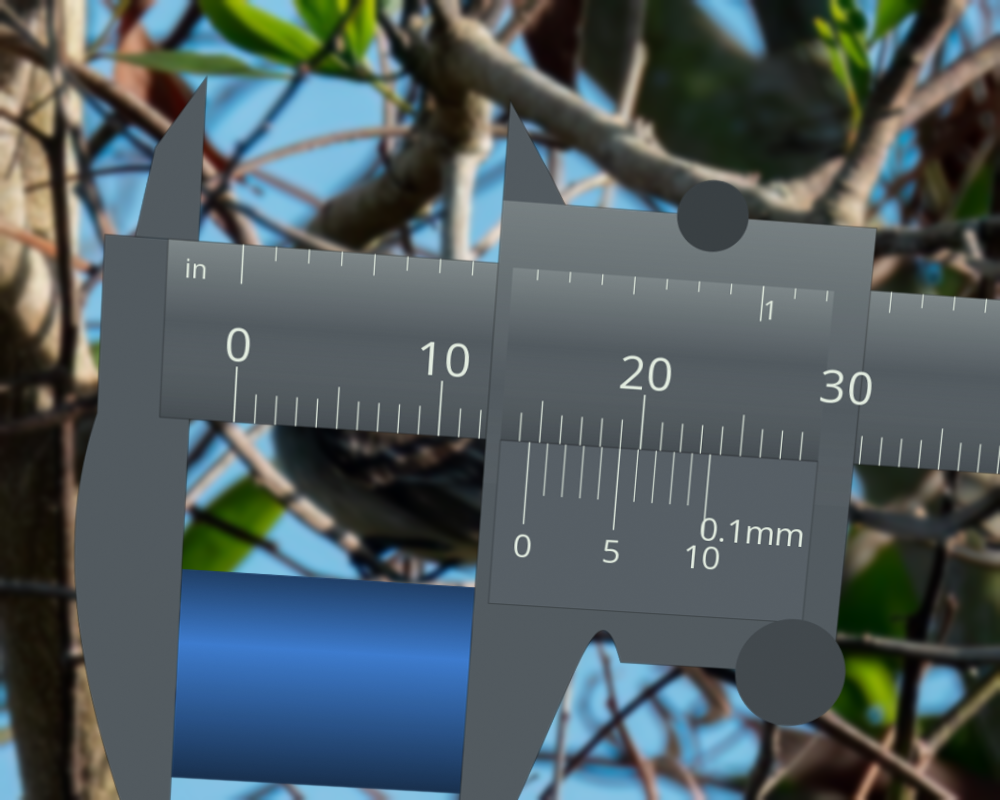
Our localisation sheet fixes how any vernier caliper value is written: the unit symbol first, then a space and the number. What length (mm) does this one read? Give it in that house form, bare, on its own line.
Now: mm 14.5
